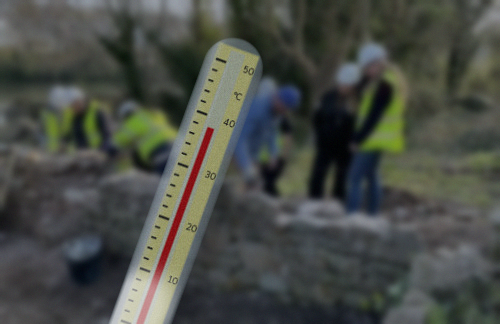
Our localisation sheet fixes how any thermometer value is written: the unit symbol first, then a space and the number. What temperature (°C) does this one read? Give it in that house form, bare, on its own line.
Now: °C 38
